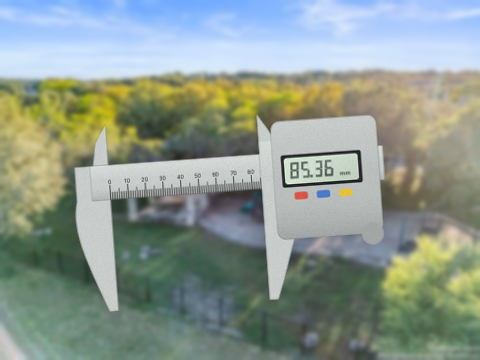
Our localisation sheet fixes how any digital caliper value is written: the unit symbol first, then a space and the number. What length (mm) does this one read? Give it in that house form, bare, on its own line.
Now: mm 85.36
